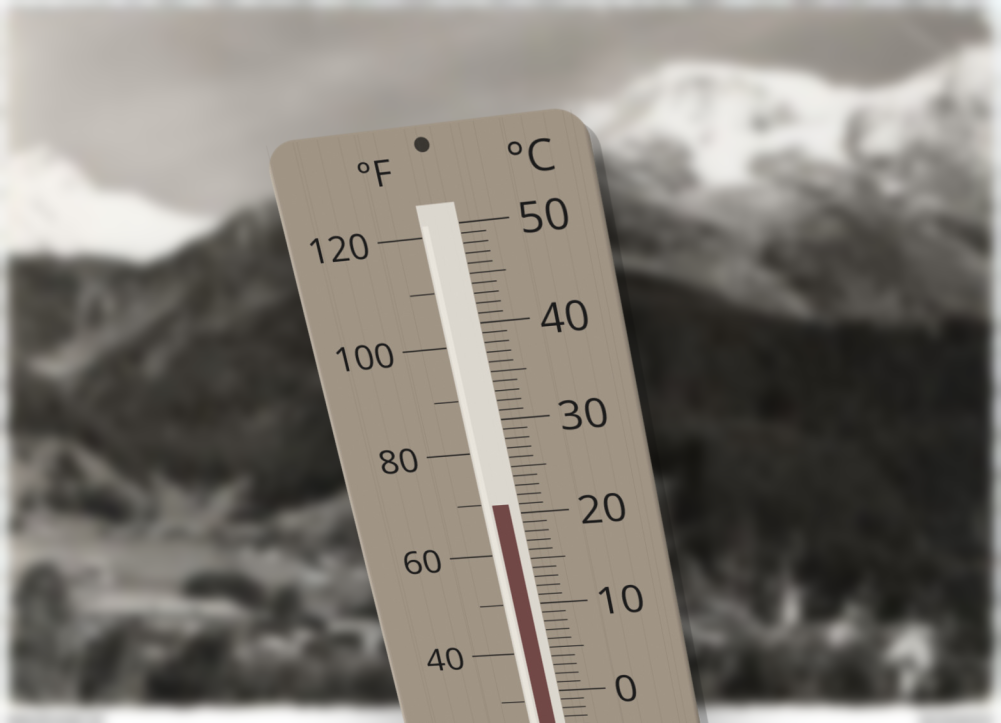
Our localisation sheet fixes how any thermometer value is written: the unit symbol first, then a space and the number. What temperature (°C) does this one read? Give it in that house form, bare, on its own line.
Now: °C 21
